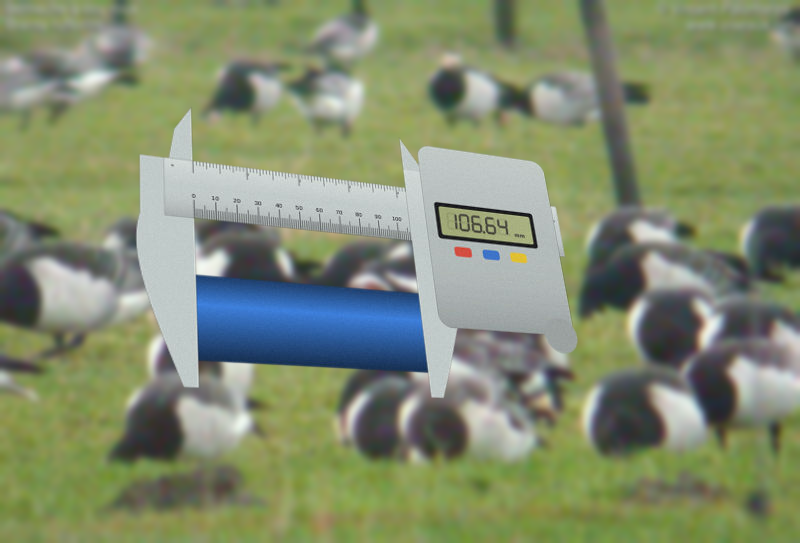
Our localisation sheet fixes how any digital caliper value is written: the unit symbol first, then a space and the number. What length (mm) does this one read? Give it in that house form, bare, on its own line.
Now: mm 106.64
